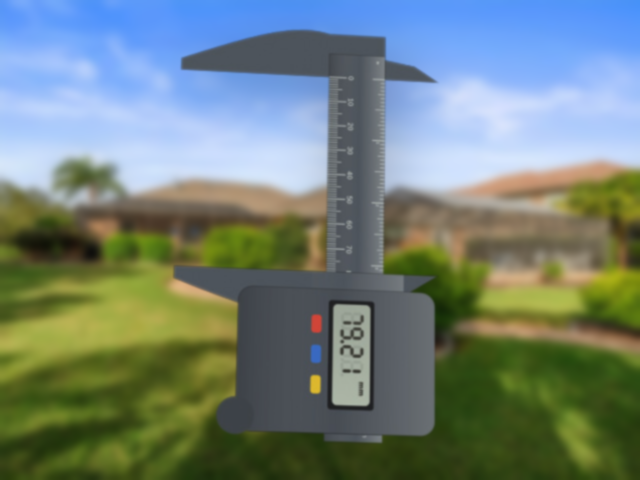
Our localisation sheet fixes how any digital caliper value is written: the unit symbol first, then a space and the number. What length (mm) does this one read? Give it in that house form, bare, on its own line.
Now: mm 79.21
